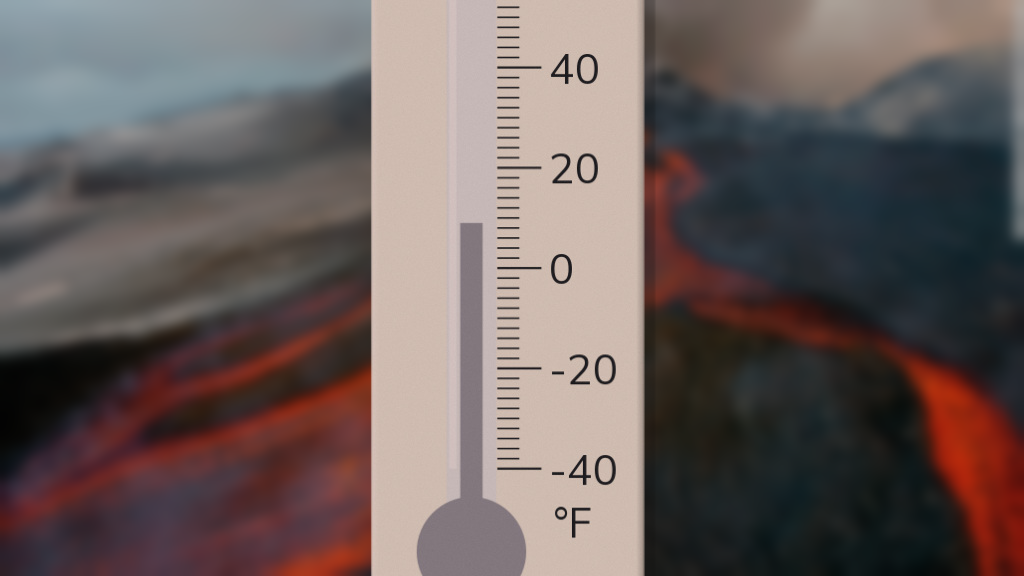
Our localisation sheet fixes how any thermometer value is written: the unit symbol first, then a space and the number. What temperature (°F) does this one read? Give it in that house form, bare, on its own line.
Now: °F 9
